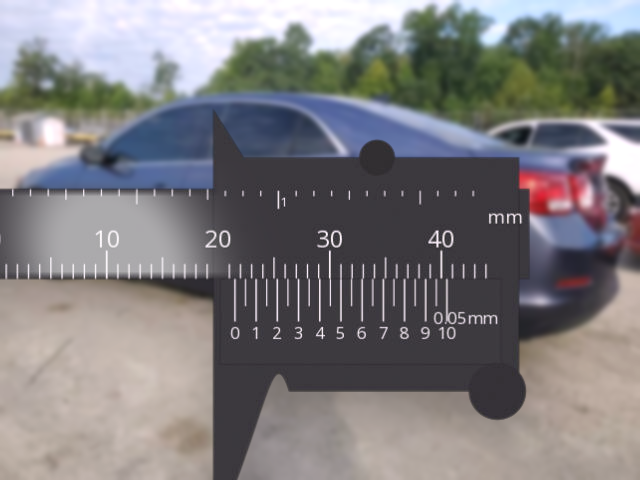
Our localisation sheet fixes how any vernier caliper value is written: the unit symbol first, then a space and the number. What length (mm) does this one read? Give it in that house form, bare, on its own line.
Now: mm 21.5
